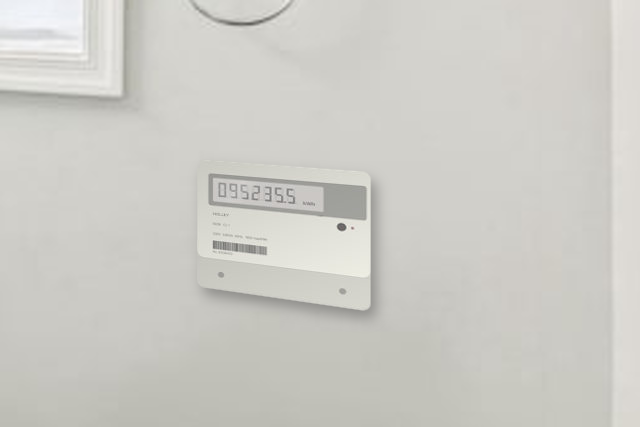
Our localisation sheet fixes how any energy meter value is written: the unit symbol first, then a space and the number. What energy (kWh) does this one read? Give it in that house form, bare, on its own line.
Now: kWh 95235.5
